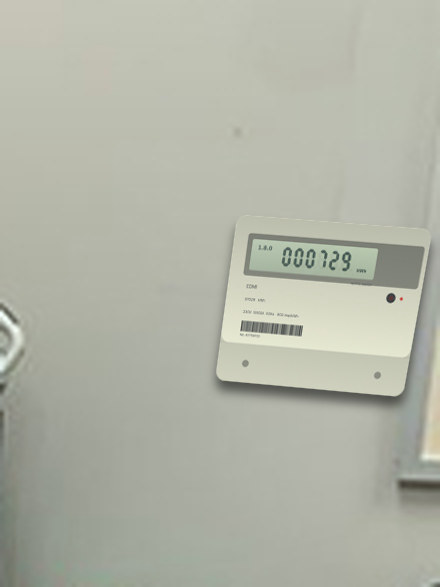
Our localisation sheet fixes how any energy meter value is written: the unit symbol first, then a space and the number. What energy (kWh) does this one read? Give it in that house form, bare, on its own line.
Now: kWh 729
